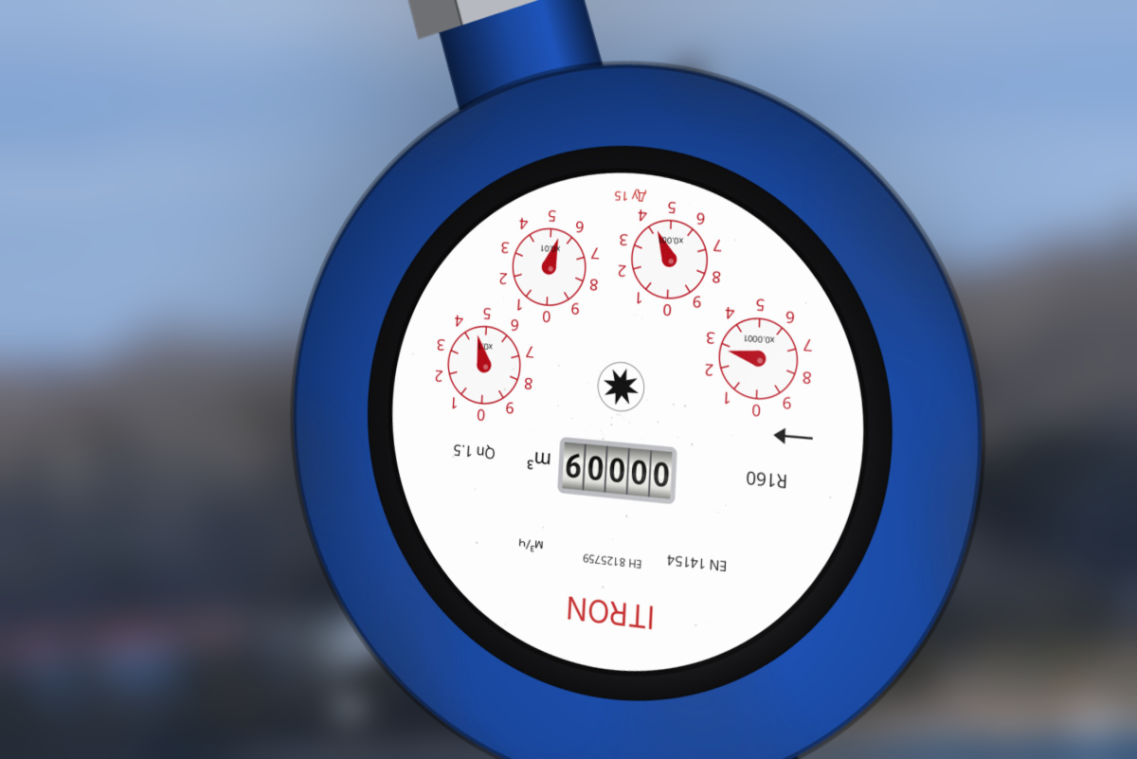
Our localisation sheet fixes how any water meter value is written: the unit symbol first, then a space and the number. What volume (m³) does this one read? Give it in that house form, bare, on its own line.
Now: m³ 9.4542
